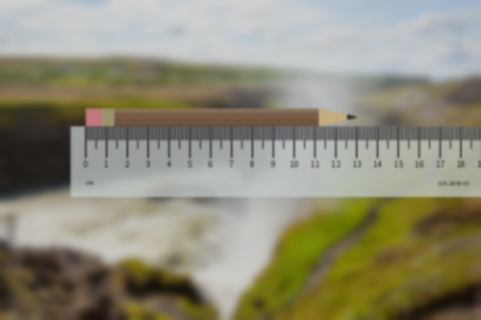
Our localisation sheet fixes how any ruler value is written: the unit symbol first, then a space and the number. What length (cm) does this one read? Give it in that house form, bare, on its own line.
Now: cm 13
